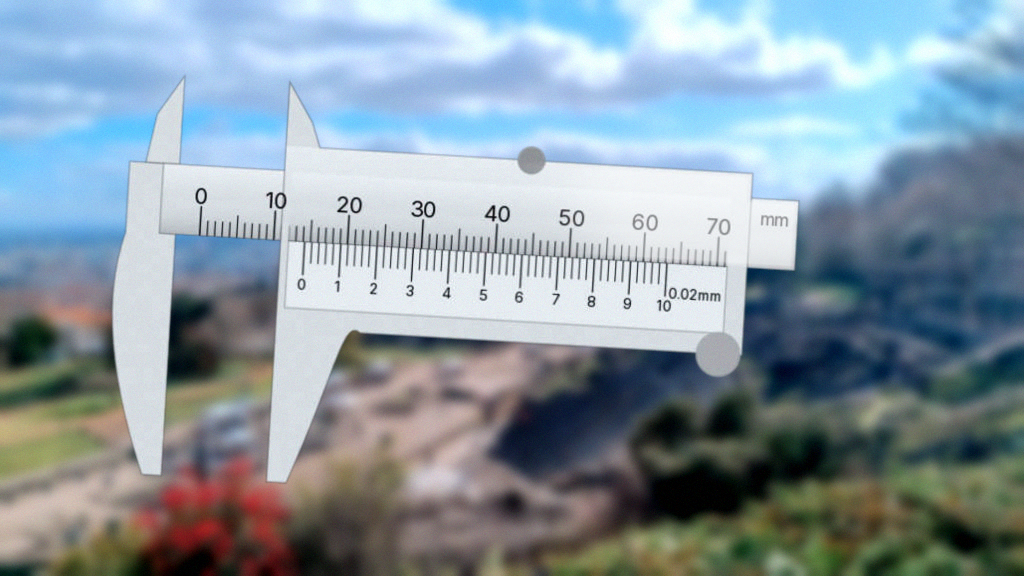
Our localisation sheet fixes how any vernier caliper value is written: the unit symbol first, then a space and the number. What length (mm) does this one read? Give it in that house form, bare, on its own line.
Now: mm 14.2
